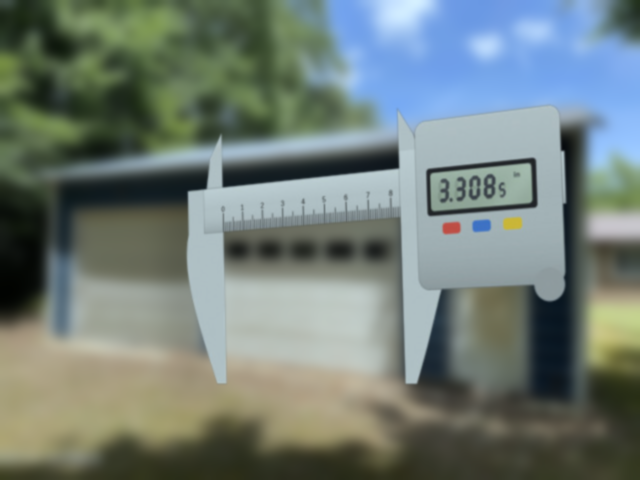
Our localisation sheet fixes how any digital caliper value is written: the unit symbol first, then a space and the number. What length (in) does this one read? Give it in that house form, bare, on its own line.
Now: in 3.3085
